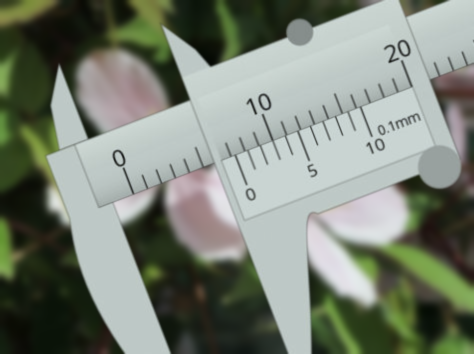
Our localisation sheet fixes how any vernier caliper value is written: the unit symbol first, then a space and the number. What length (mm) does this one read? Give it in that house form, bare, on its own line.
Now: mm 7.3
